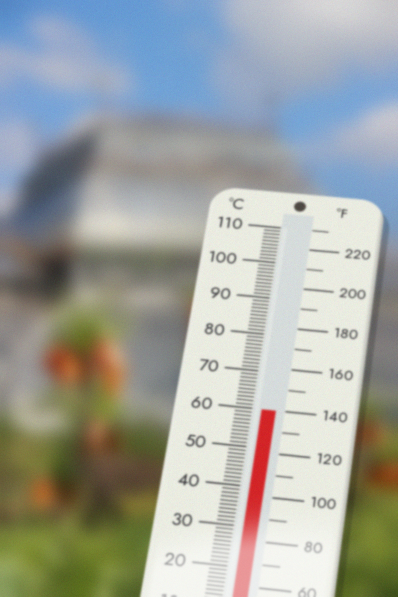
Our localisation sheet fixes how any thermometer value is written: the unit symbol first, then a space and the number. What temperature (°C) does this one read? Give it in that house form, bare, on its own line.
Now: °C 60
